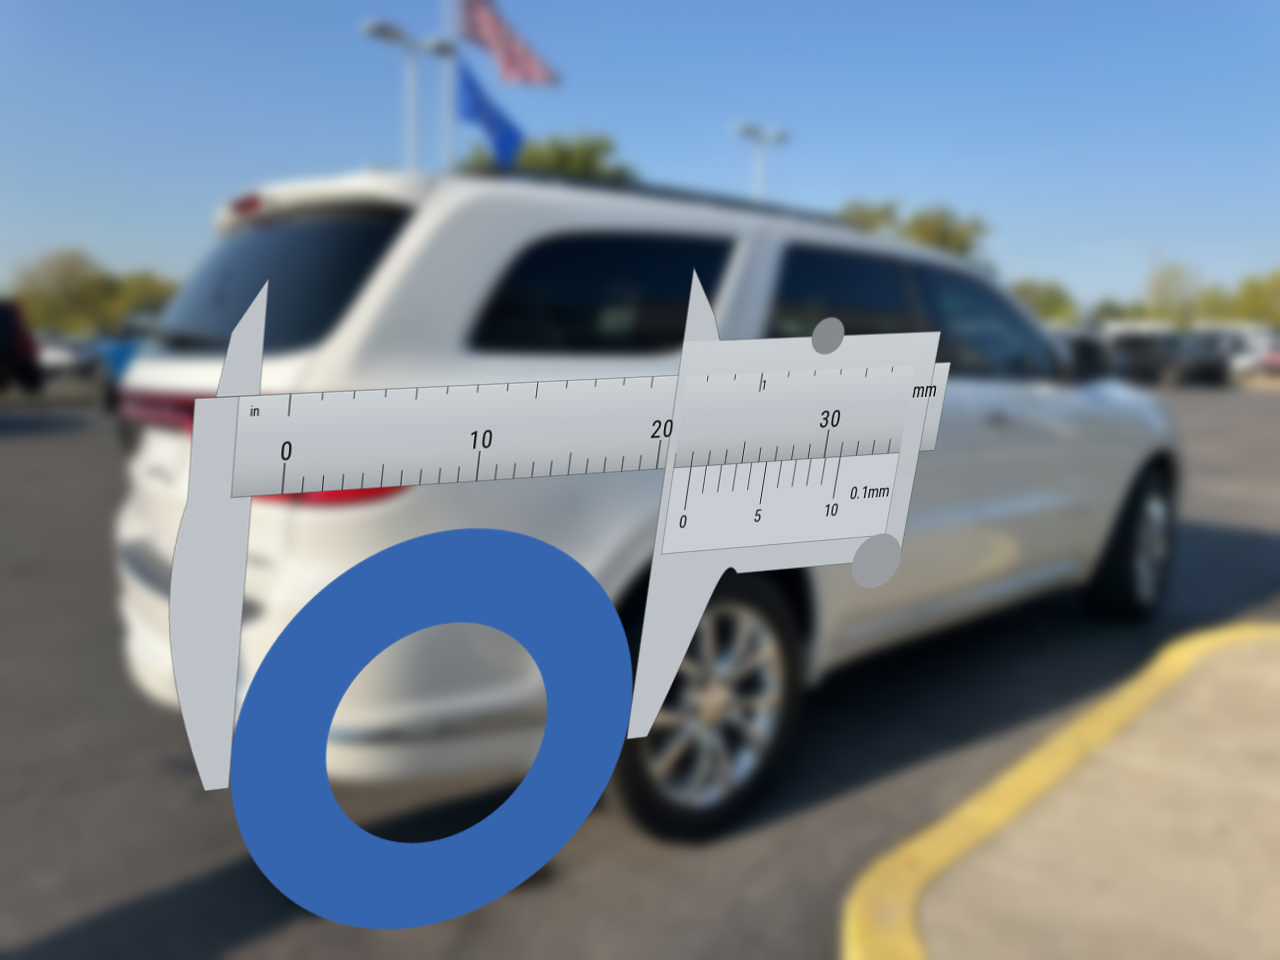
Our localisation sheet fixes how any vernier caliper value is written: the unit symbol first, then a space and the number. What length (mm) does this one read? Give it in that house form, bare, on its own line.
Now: mm 22.0
